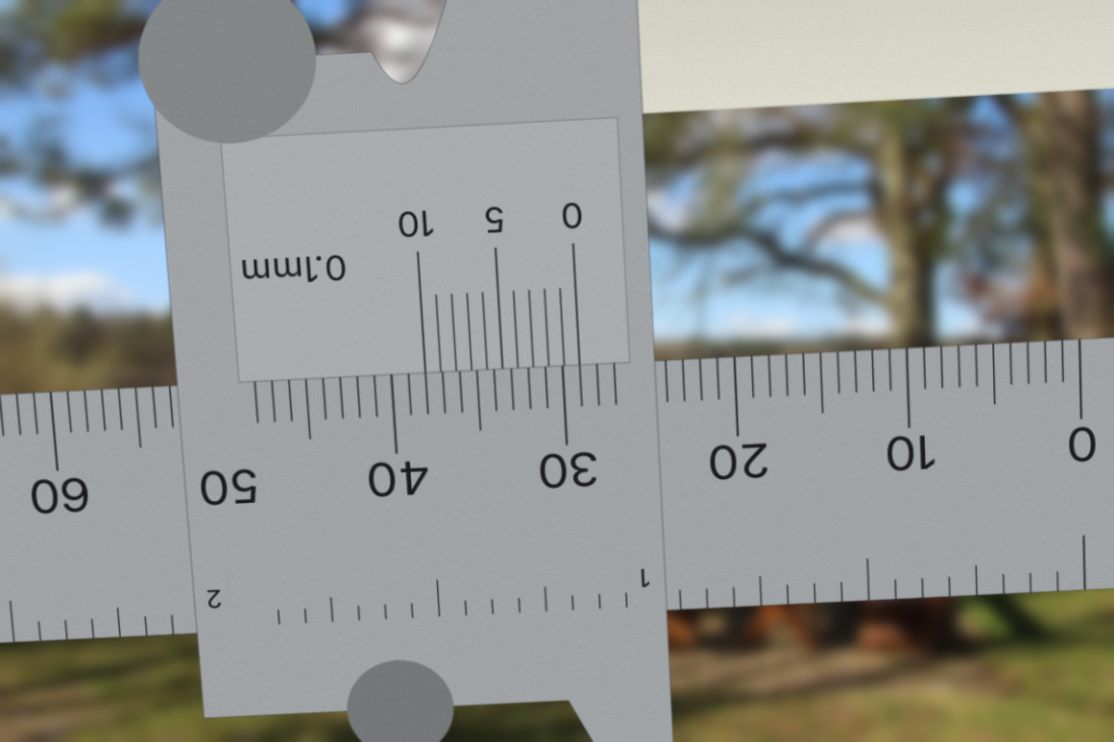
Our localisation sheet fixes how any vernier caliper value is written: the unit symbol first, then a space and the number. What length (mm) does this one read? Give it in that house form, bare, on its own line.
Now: mm 29.0
